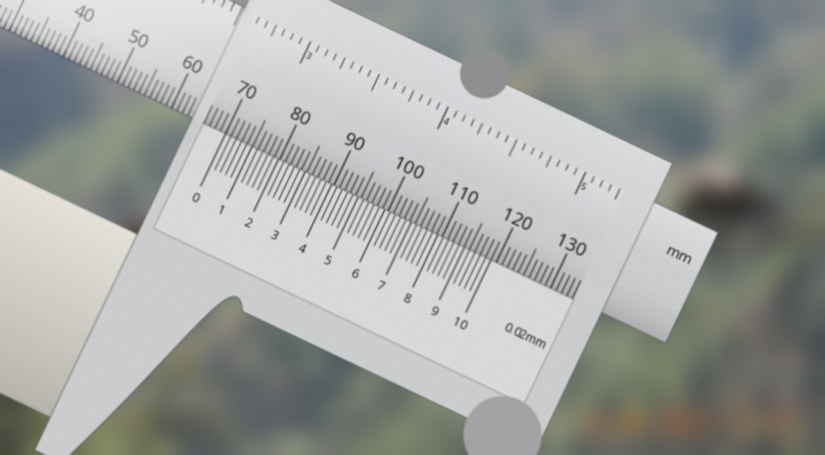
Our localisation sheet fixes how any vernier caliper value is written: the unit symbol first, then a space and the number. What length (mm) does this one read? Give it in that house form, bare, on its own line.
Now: mm 70.0
